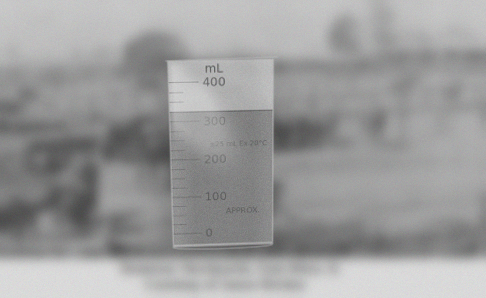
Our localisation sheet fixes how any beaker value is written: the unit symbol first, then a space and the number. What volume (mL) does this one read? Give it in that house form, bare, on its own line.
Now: mL 325
